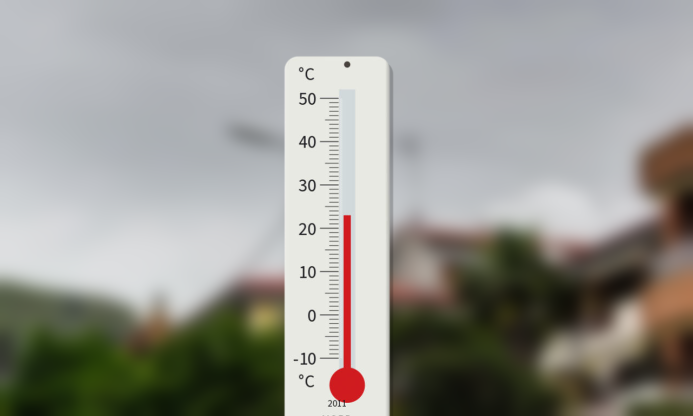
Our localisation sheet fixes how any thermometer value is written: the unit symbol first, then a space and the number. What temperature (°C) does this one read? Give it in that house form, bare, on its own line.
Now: °C 23
